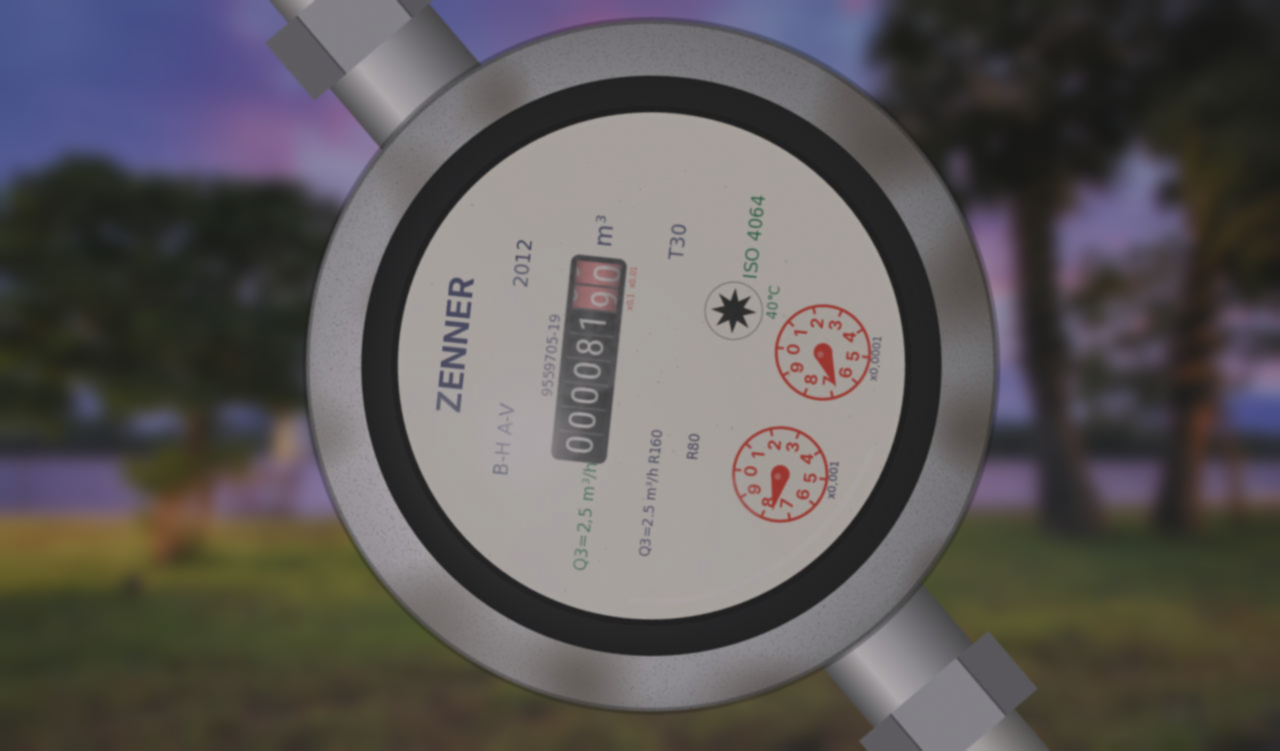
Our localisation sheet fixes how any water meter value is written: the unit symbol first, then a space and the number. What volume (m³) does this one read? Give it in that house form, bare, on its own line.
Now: m³ 81.8976
